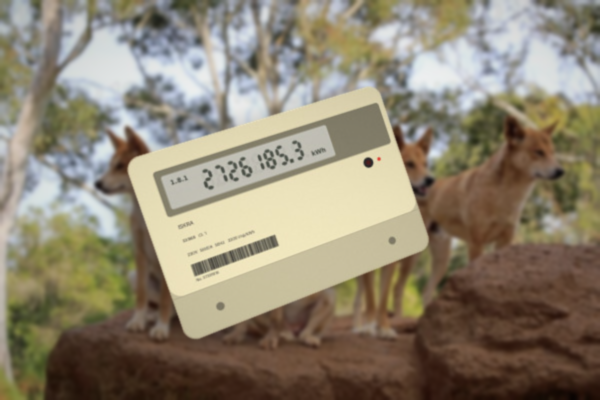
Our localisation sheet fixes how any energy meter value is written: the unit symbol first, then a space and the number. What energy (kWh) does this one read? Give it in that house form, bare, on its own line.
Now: kWh 2726185.3
